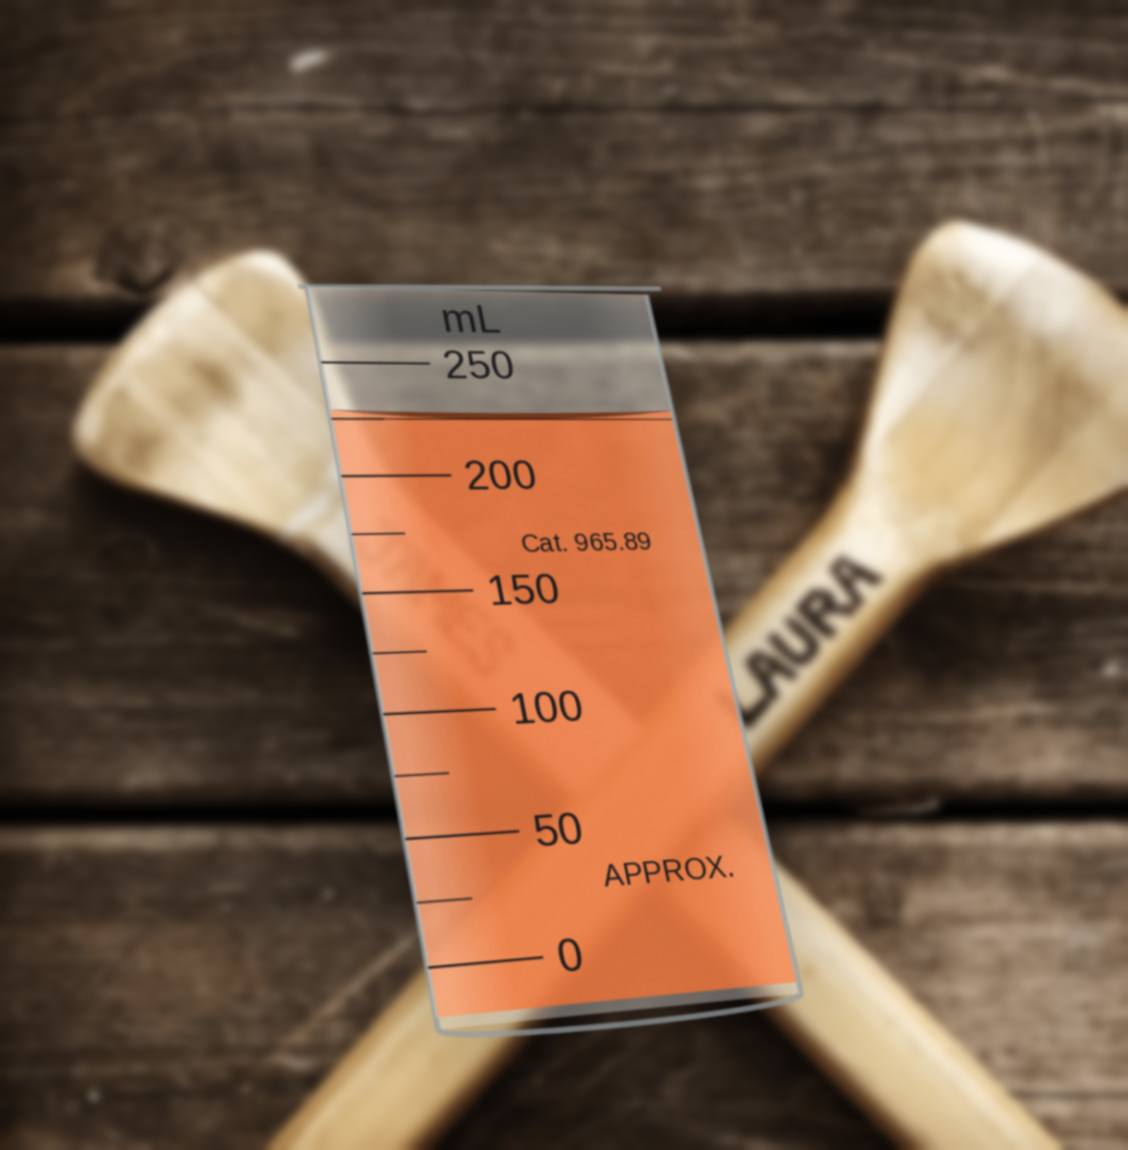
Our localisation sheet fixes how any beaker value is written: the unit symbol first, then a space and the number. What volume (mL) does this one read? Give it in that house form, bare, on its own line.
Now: mL 225
